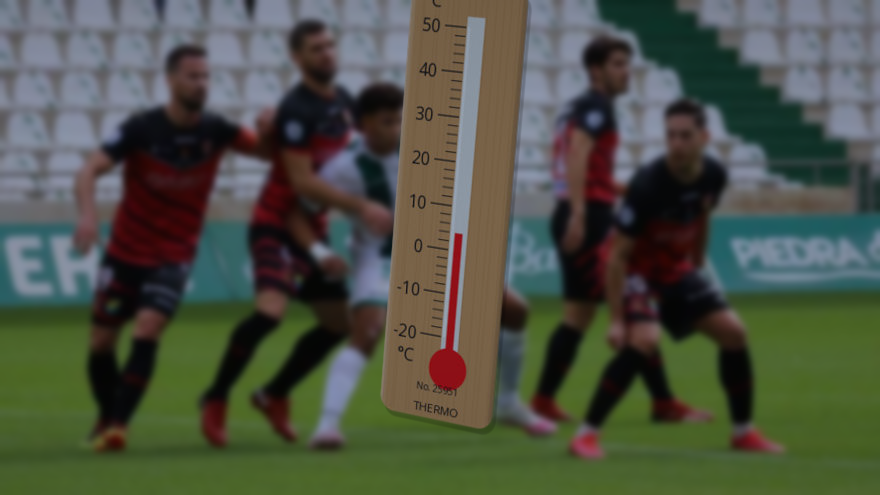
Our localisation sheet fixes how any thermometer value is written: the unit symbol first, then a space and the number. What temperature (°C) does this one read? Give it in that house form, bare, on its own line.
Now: °C 4
